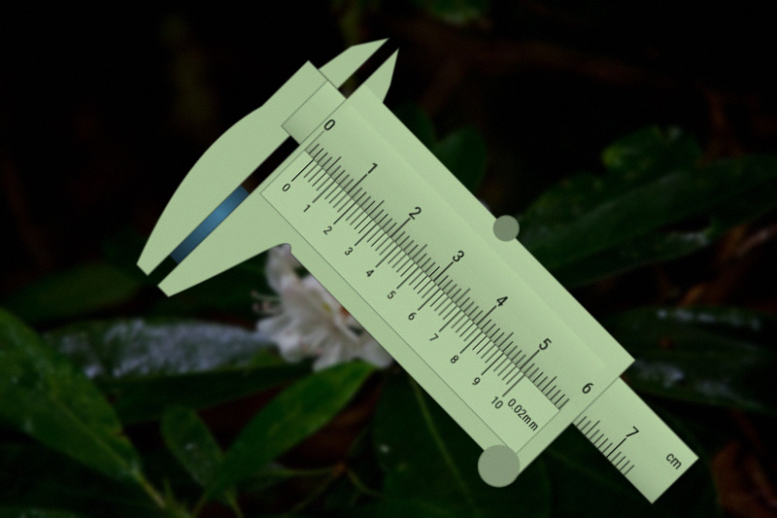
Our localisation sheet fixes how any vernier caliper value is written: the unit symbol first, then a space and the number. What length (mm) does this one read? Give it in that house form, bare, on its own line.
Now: mm 2.2
